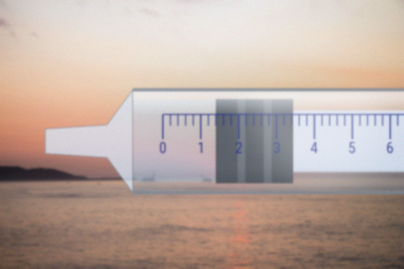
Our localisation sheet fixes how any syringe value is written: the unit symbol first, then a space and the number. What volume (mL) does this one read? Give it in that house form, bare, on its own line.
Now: mL 1.4
